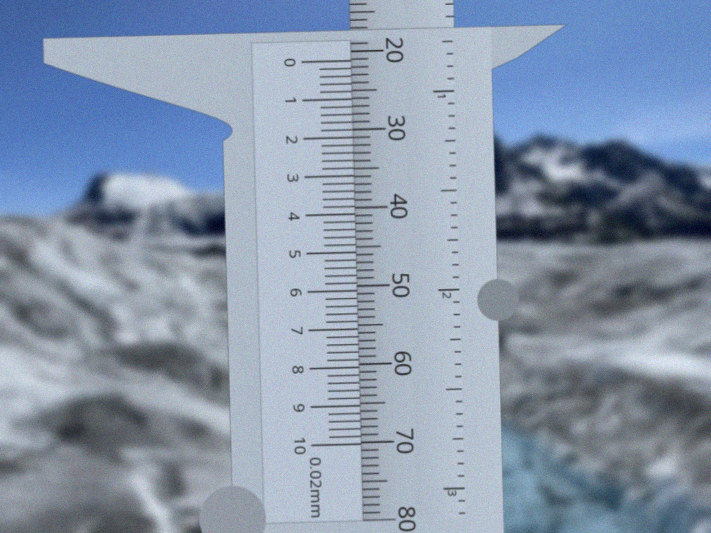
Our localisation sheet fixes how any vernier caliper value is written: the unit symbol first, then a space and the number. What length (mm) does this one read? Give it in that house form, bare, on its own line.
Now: mm 21.2
